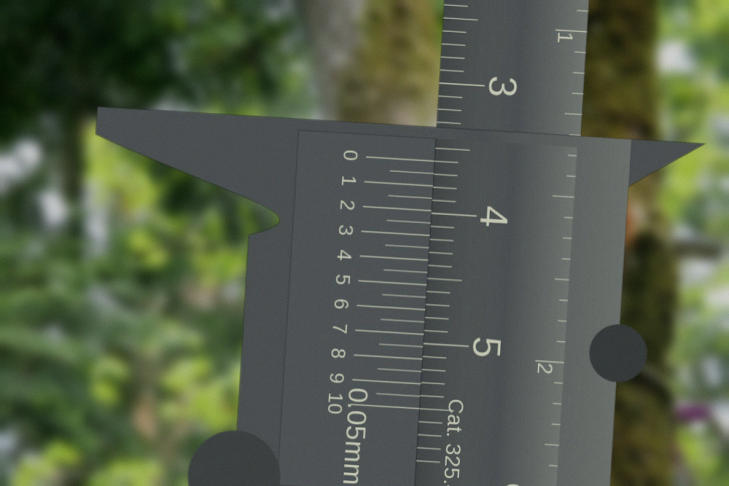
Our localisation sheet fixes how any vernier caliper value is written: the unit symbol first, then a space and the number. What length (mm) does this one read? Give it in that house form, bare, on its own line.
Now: mm 36.0
